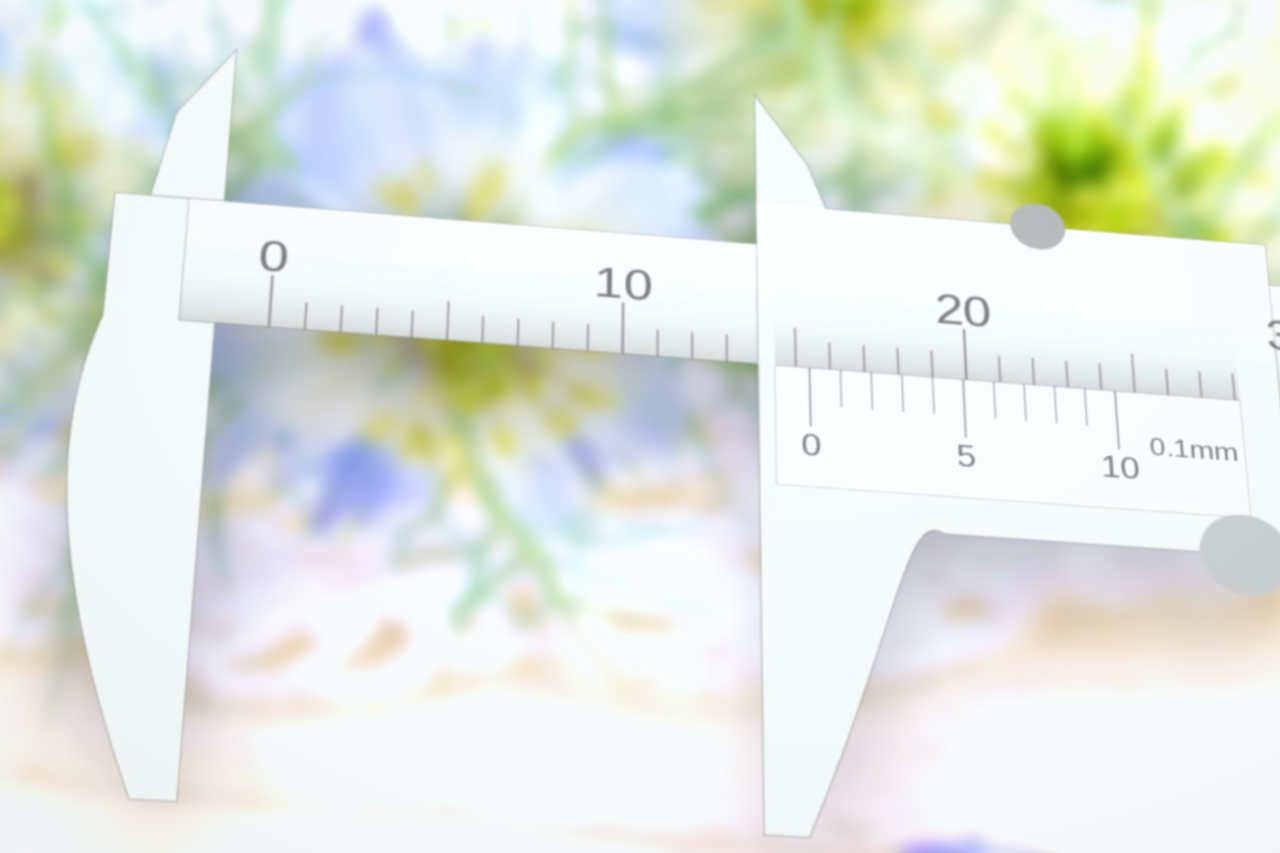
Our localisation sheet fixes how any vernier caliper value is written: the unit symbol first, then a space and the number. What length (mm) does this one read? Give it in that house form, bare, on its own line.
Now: mm 15.4
